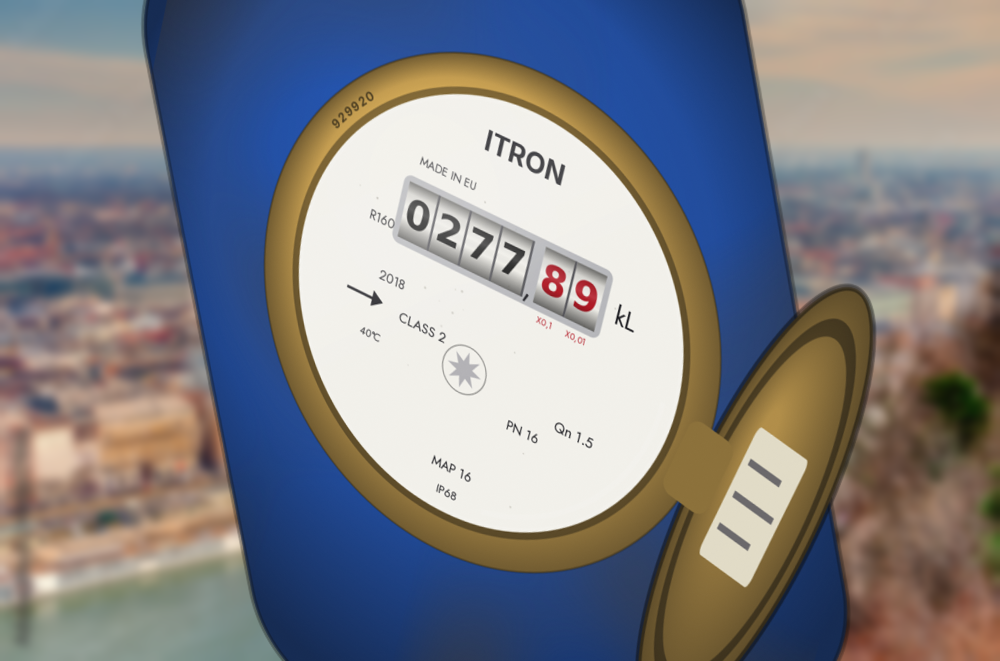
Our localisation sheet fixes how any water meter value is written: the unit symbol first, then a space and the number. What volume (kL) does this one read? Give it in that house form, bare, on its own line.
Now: kL 277.89
